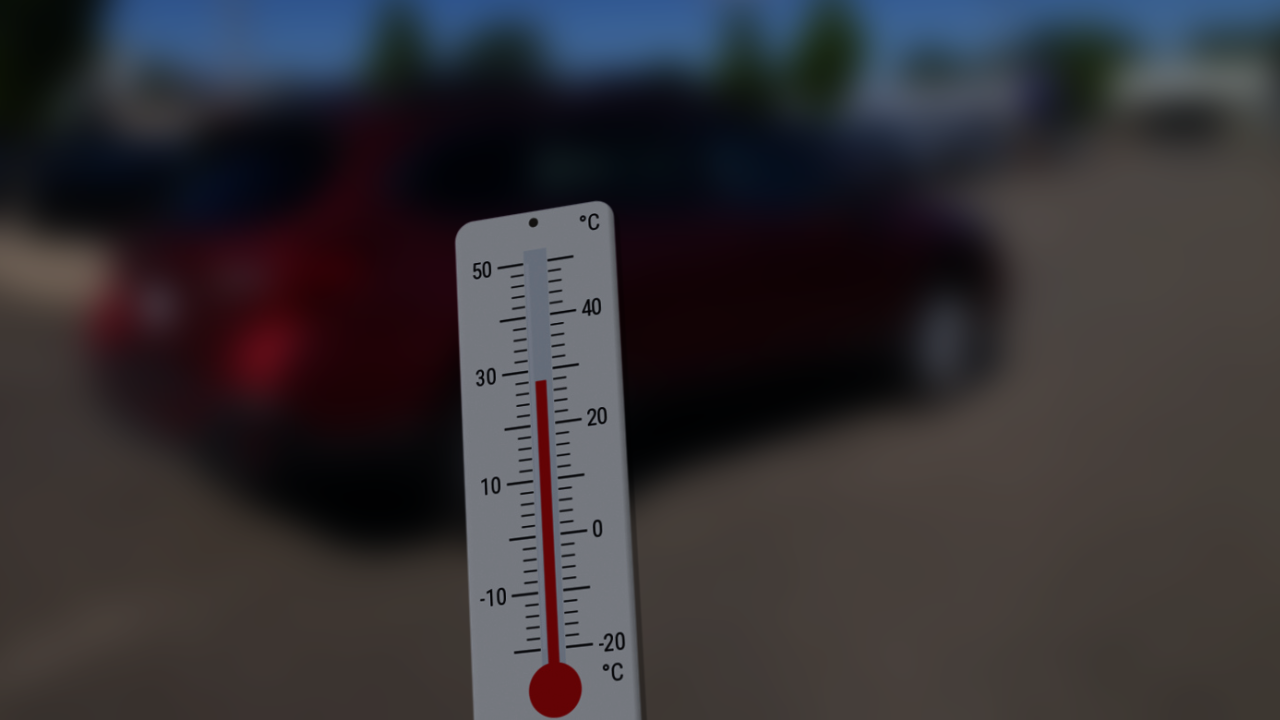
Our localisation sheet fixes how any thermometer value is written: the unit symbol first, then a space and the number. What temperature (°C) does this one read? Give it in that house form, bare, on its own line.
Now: °C 28
